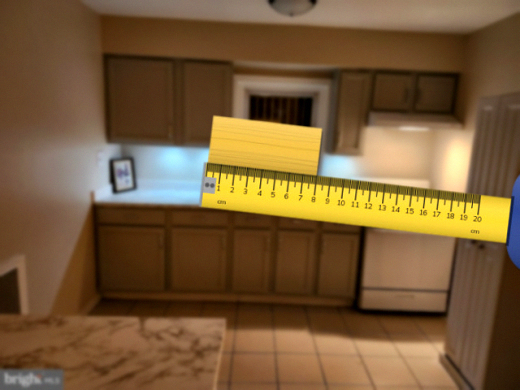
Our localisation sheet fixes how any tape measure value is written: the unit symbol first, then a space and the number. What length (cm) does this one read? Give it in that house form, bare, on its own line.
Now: cm 8
